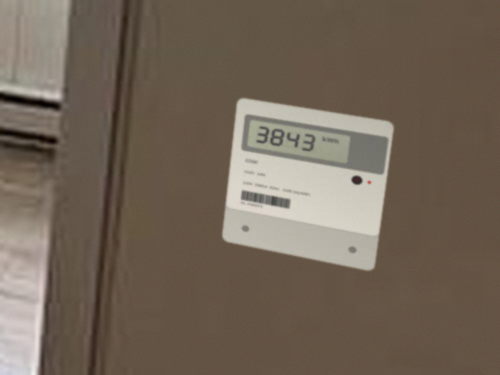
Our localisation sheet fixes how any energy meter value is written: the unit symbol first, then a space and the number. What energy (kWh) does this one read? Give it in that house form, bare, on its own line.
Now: kWh 3843
